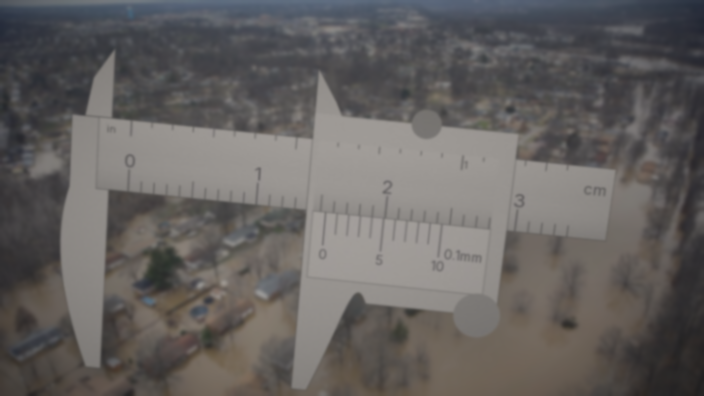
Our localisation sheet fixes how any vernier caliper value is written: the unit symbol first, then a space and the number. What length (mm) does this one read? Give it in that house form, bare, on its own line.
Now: mm 15.4
